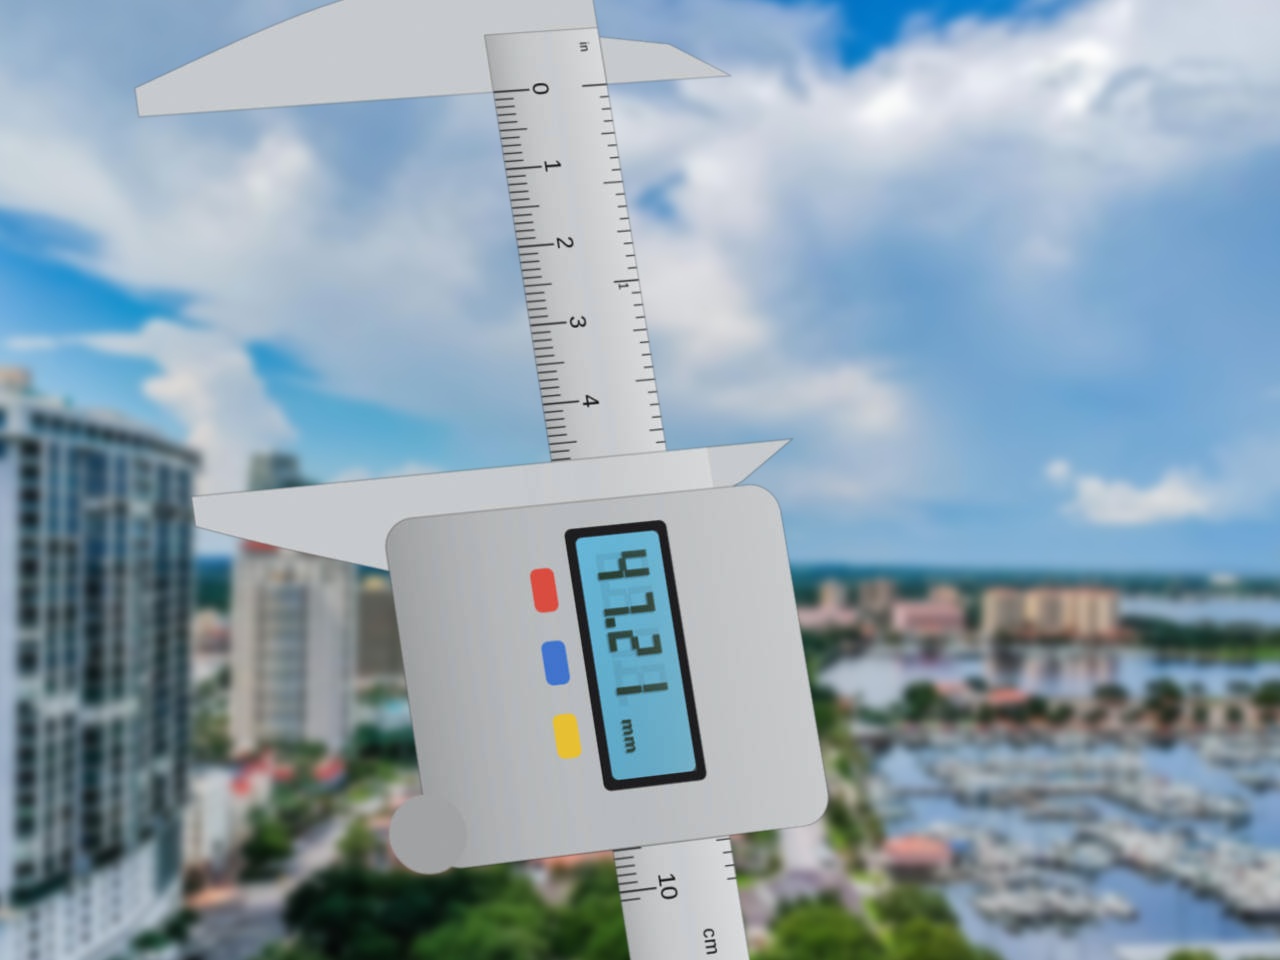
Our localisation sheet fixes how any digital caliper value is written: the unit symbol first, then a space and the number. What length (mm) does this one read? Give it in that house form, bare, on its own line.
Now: mm 47.21
